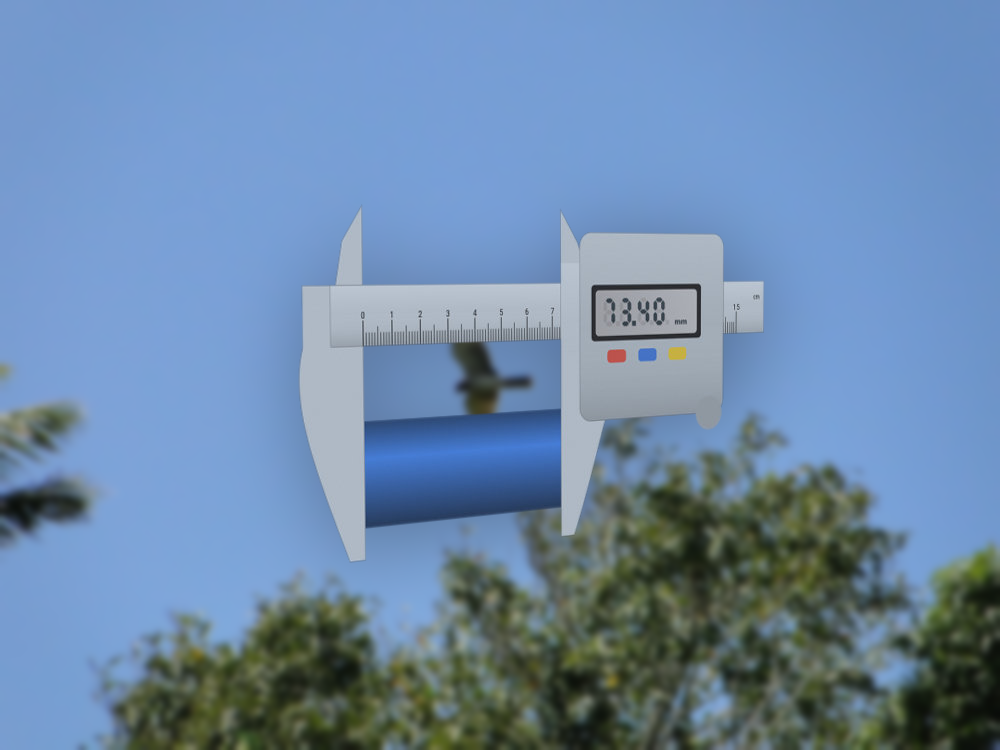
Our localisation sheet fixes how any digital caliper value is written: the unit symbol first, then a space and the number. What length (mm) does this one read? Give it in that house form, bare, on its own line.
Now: mm 73.40
